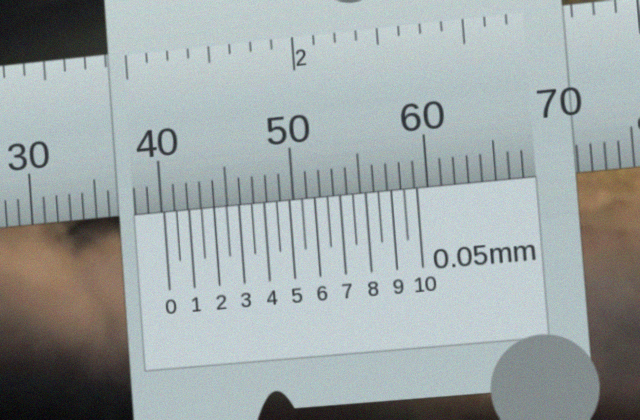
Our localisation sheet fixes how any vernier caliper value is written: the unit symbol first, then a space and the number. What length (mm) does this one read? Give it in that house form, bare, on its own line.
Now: mm 40.2
